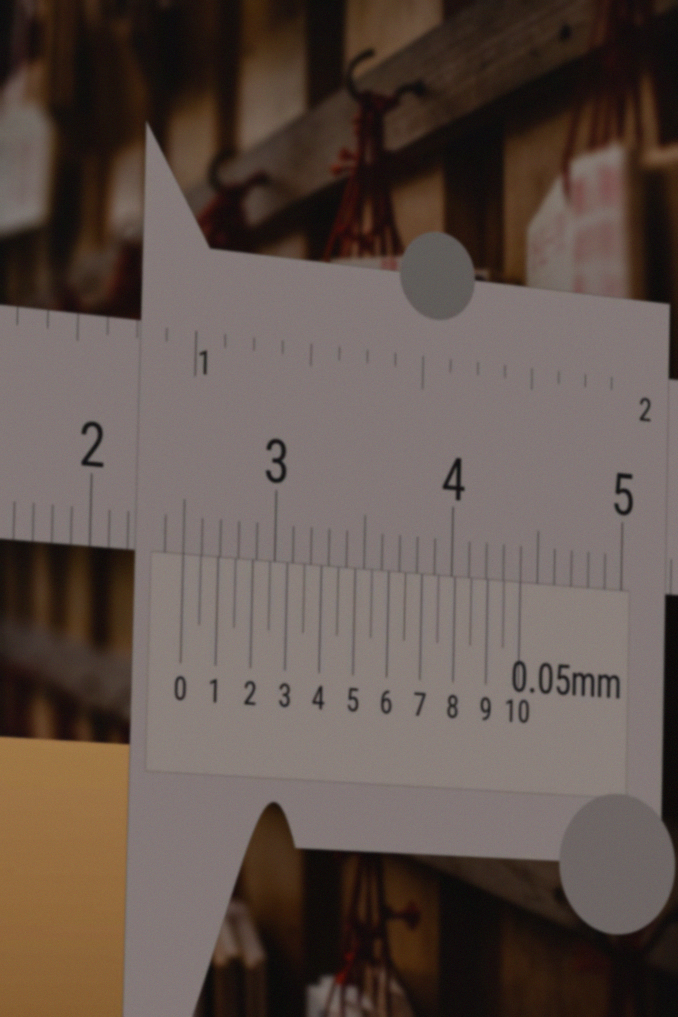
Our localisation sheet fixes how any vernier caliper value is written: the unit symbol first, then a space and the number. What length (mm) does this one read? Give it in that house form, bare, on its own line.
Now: mm 25.0
